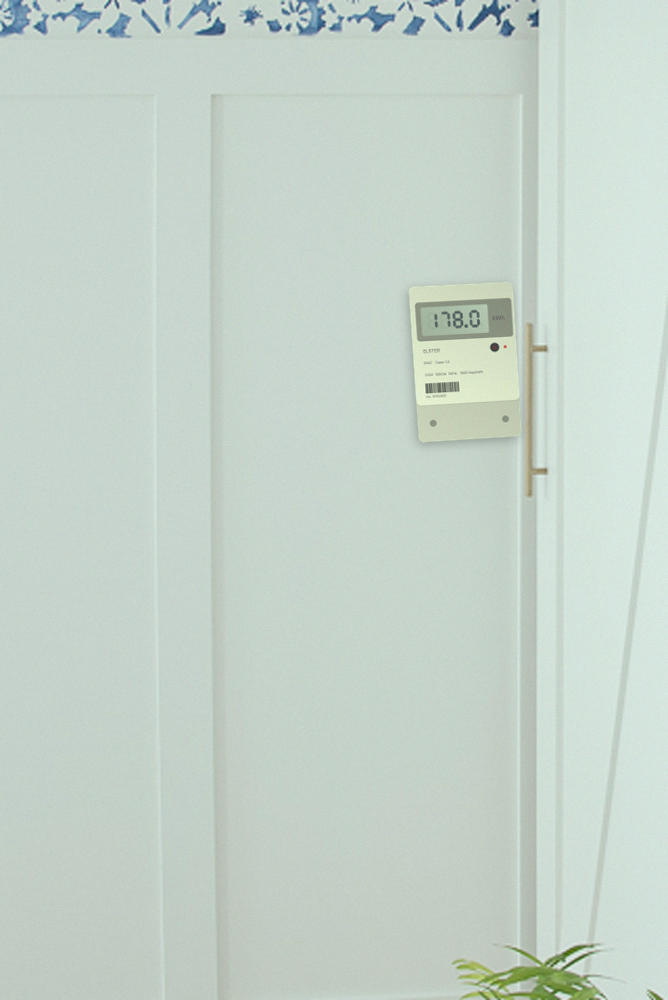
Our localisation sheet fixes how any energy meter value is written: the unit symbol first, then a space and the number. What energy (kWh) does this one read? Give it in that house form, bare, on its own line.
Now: kWh 178.0
